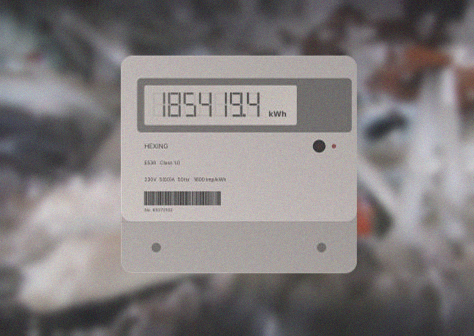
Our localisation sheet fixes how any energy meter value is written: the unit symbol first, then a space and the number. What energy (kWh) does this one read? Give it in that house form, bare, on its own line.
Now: kWh 185419.4
